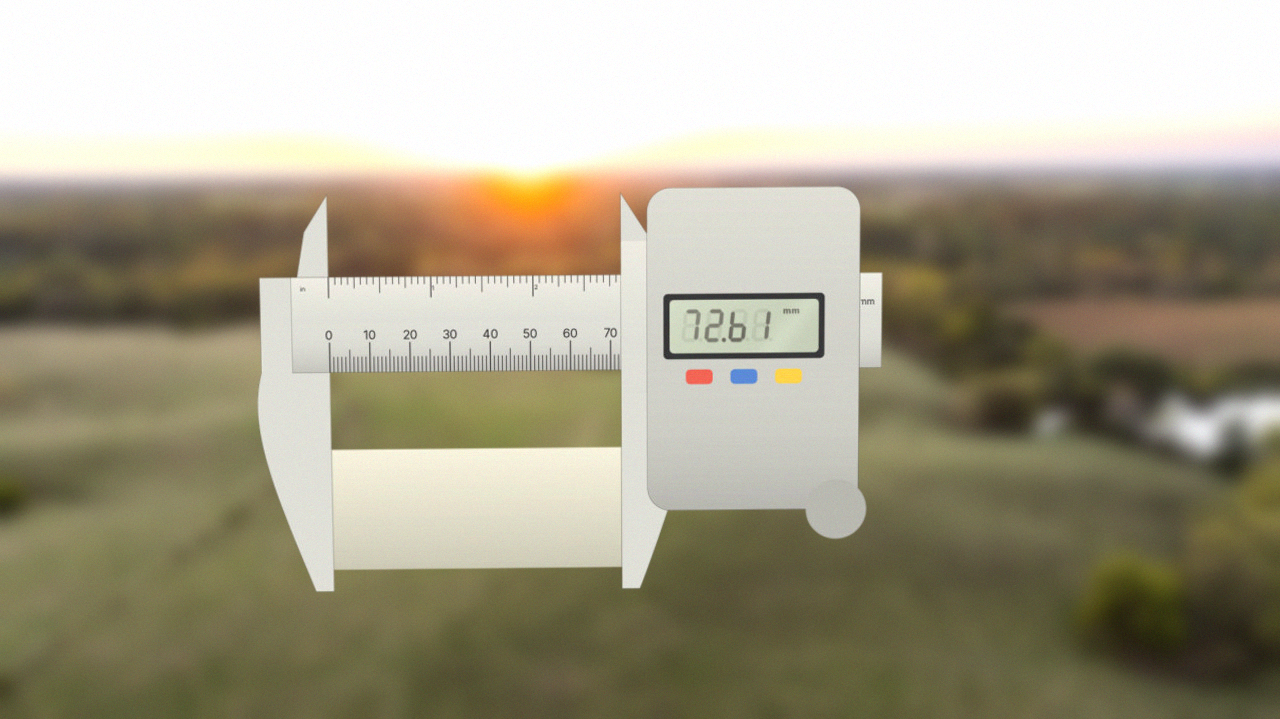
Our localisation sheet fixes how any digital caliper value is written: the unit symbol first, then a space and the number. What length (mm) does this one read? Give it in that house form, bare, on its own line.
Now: mm 72.61
